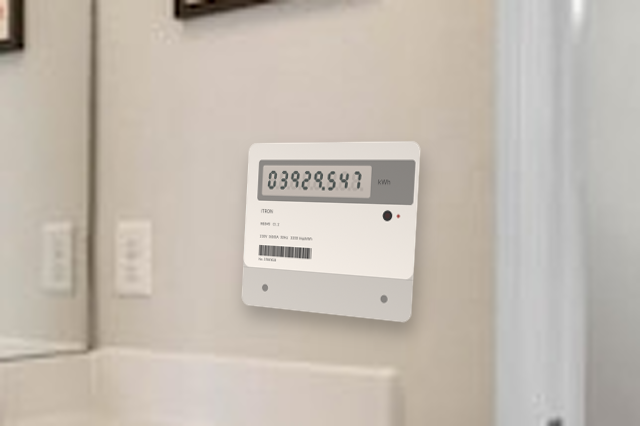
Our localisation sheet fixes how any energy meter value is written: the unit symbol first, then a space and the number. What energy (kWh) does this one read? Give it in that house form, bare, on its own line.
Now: kWh 3929.547
